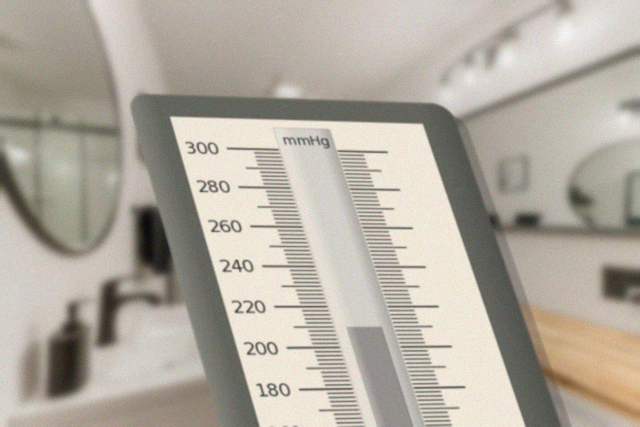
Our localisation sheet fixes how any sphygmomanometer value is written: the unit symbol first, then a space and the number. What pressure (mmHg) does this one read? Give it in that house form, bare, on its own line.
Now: mmHg 210
